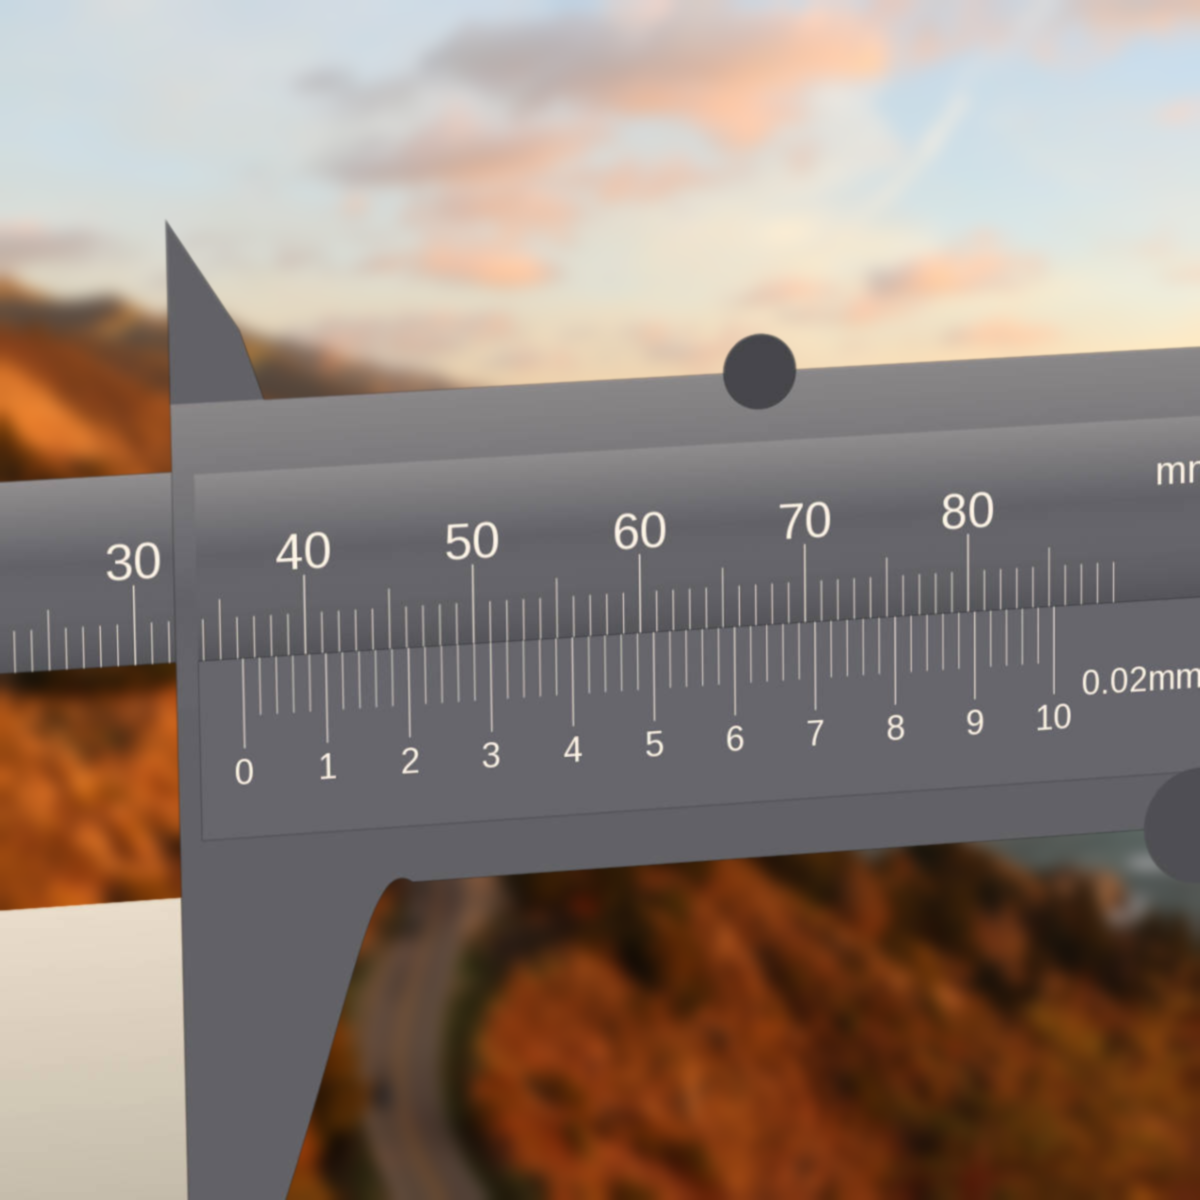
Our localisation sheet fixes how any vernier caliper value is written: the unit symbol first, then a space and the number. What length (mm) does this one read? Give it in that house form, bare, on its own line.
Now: mm 36.3
